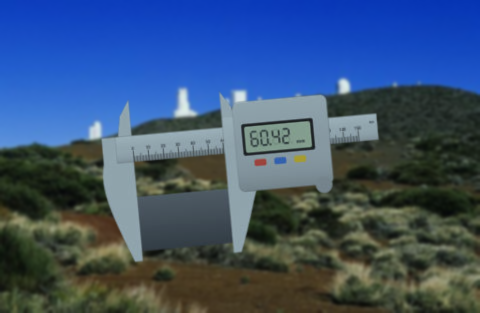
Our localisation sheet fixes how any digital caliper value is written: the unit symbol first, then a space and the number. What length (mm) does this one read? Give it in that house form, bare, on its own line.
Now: mm 60.42
